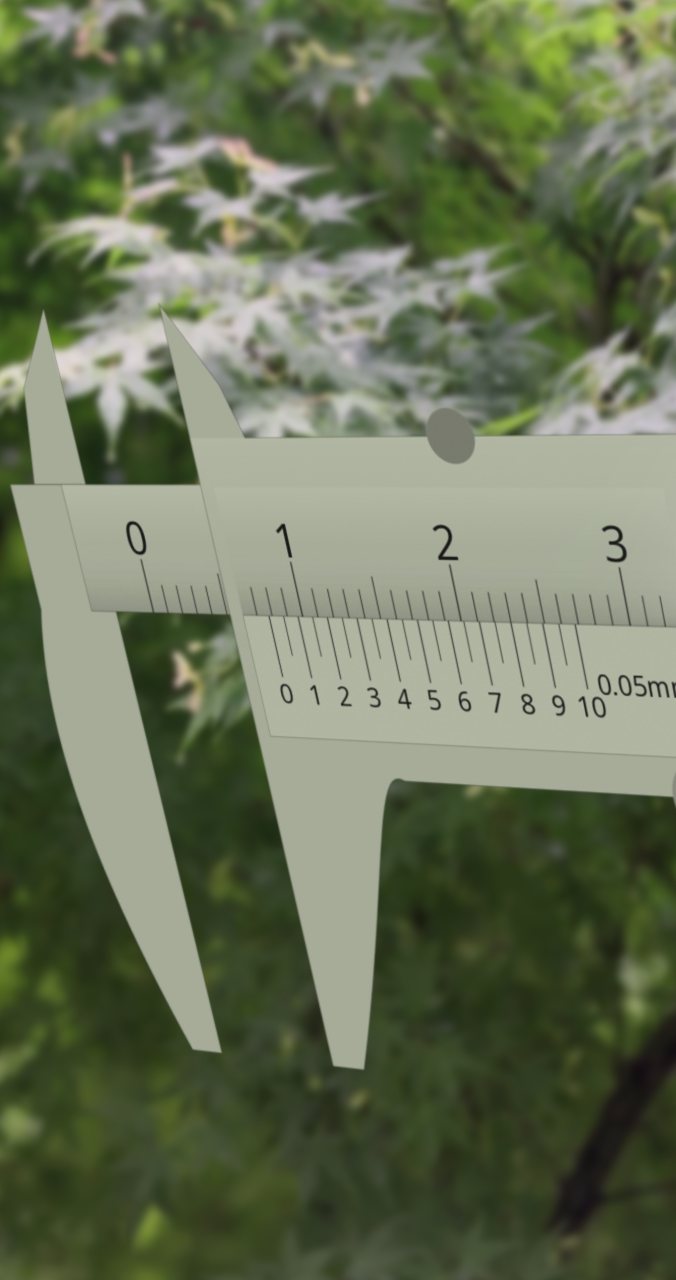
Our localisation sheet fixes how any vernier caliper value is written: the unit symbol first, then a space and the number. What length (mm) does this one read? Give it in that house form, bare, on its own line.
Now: mm 7.8
